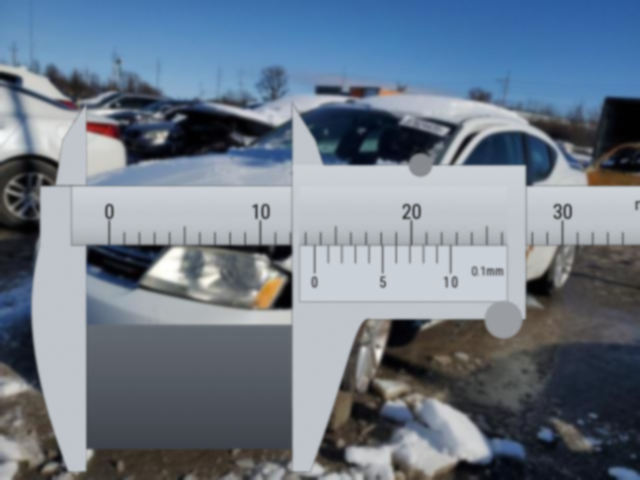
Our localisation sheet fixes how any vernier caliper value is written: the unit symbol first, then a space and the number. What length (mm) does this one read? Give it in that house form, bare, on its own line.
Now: mm 13.6
